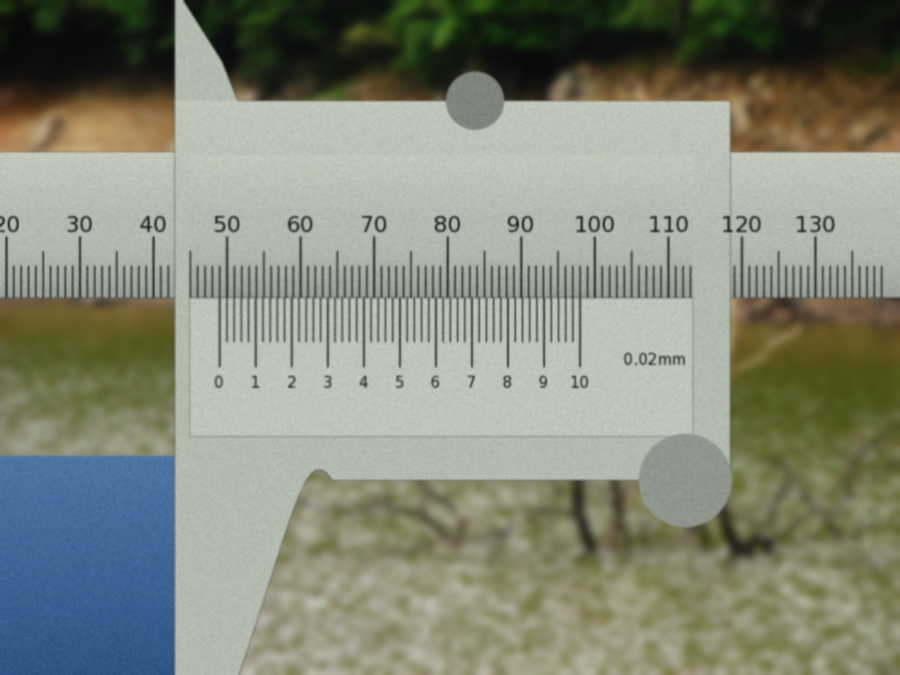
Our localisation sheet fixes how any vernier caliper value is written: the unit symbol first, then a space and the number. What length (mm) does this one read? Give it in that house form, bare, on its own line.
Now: mm 49.0
